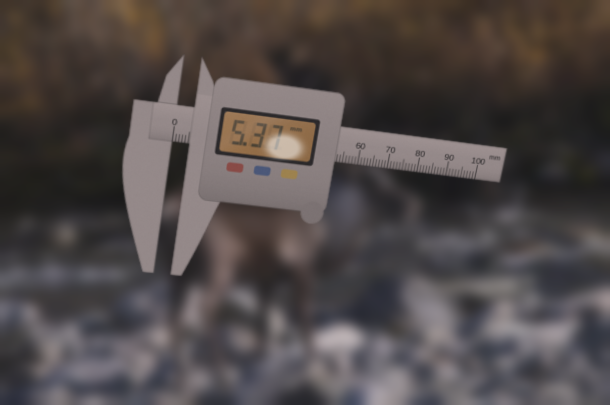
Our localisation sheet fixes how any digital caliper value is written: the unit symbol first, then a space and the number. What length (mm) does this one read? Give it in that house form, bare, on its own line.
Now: mm 5.37
